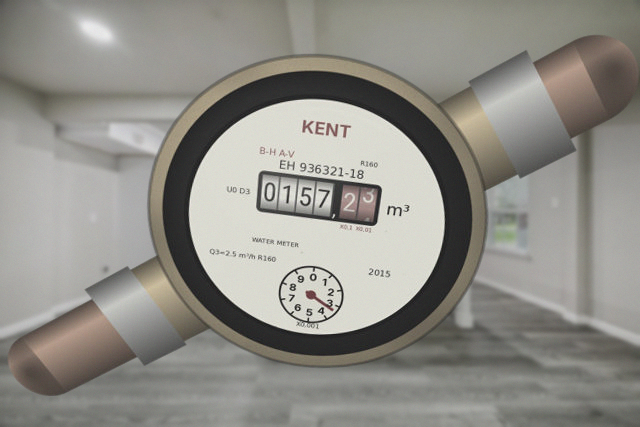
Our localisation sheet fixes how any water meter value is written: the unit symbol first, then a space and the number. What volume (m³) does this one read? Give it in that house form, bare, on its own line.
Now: m³ 157.233
